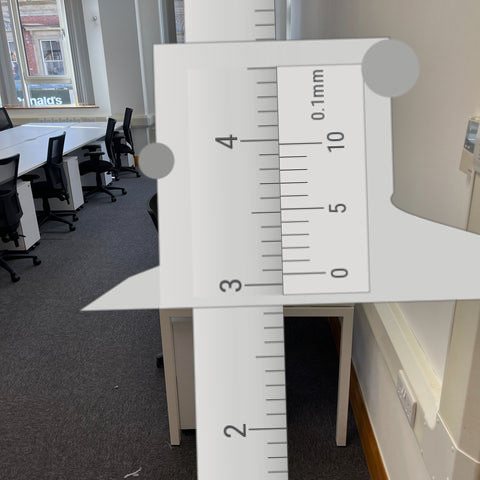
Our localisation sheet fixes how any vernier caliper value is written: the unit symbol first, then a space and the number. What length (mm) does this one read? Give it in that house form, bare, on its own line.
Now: mm 30.7
